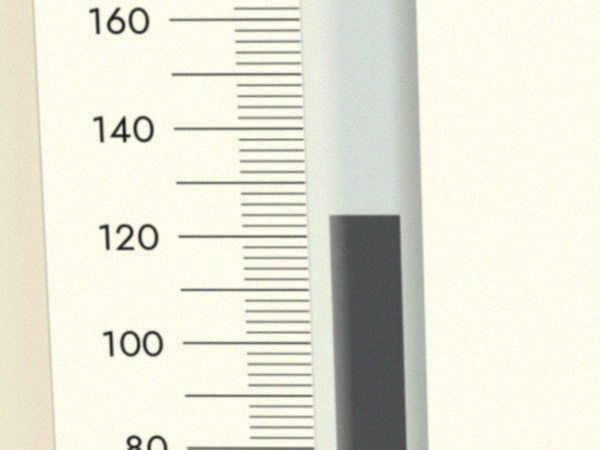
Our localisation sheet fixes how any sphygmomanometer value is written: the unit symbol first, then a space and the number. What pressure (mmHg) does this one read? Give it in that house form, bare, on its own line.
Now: mmHg 124
